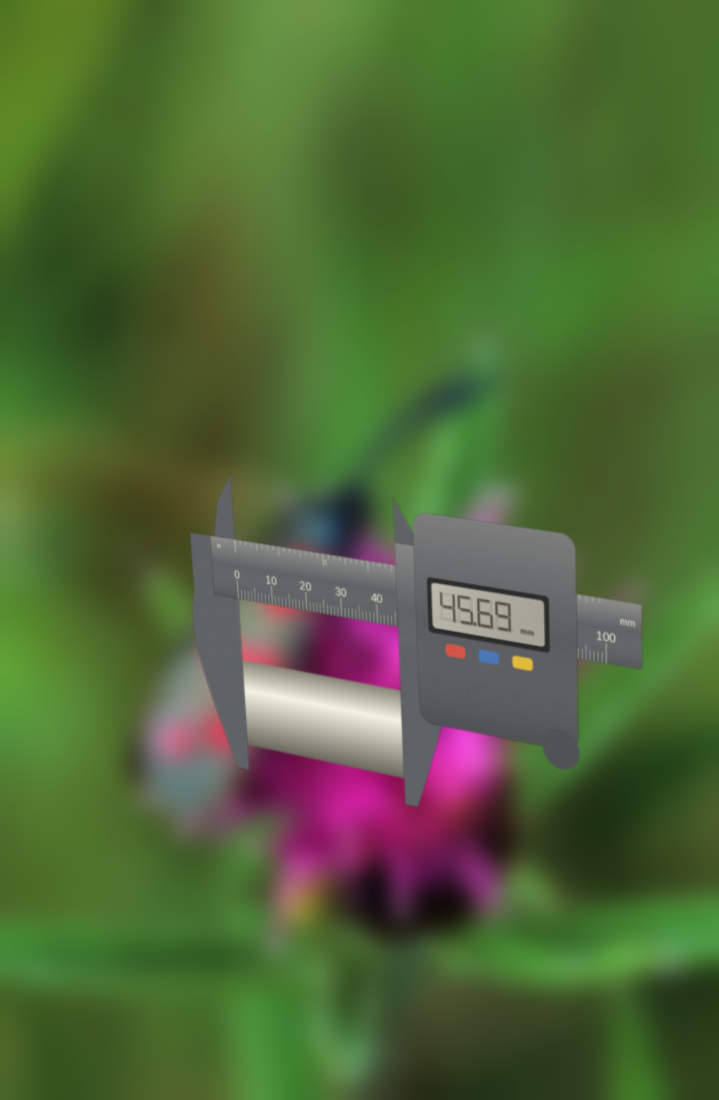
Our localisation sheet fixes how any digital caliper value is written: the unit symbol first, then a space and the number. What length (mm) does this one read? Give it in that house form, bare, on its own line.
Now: mm 45.69
